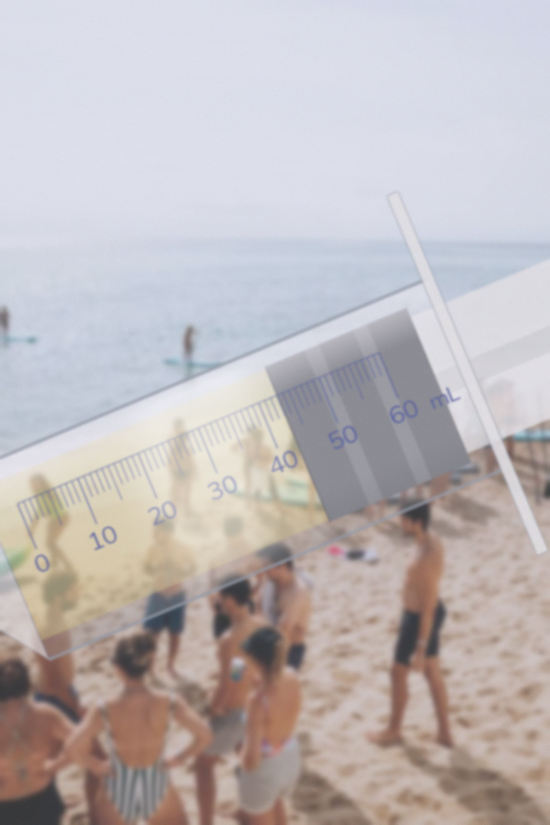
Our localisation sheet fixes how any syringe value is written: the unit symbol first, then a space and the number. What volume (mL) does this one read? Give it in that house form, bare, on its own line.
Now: mL 43
